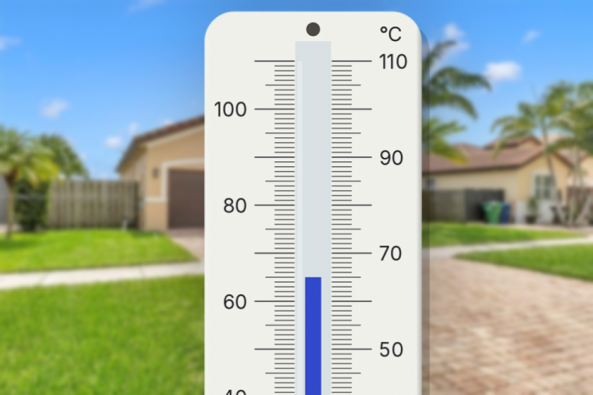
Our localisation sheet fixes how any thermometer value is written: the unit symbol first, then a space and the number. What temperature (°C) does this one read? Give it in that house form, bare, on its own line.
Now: °C 65
